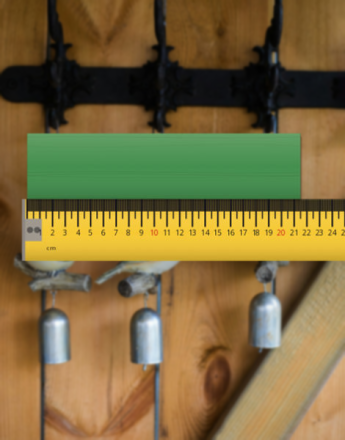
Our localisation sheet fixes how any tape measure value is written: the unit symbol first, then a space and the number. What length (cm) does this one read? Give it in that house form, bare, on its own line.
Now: cm 21.5
